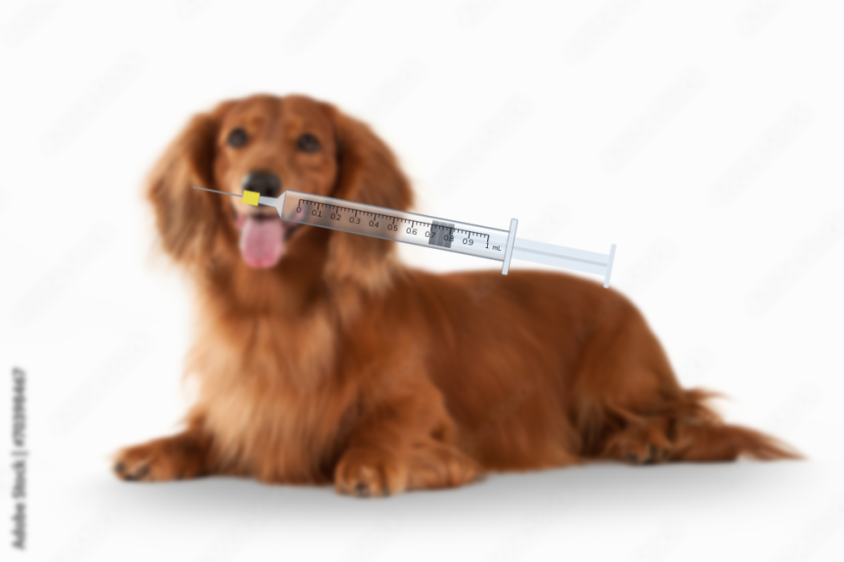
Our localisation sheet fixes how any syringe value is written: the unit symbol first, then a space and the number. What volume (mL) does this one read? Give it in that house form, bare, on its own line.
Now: mL 0.7
